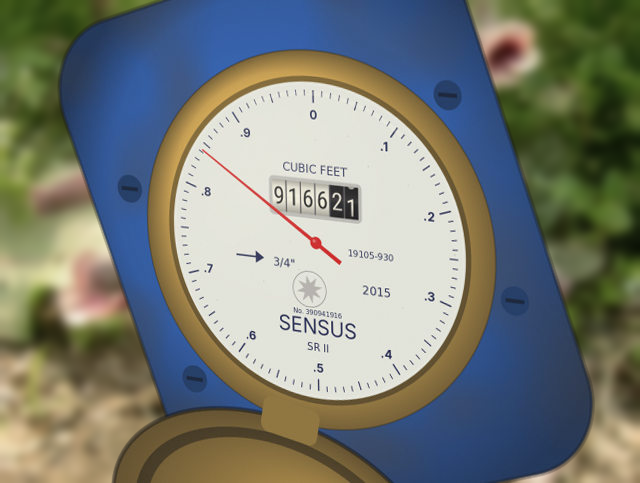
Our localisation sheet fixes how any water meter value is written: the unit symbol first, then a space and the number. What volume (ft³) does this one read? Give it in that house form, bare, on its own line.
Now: ft³ 916620.84
